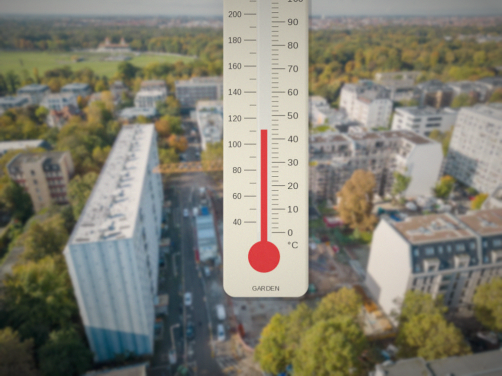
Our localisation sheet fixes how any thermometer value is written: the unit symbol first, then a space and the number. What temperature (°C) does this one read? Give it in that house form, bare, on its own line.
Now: °C 44
